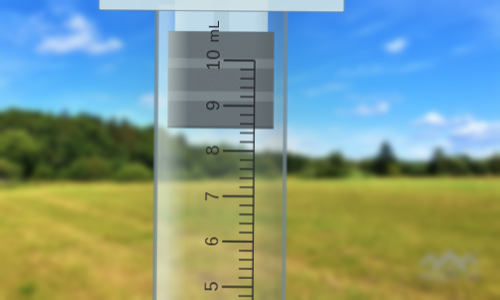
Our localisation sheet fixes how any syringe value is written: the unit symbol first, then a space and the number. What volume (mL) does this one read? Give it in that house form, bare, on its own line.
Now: mL 8.5
